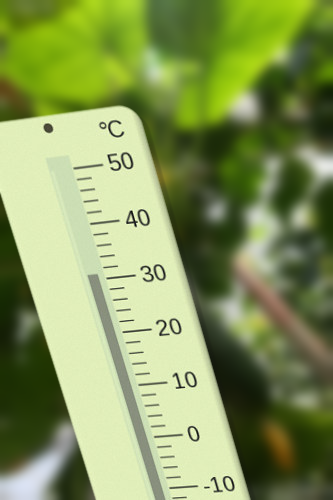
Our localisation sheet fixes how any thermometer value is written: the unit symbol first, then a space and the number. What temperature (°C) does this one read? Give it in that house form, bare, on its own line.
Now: °C 31
